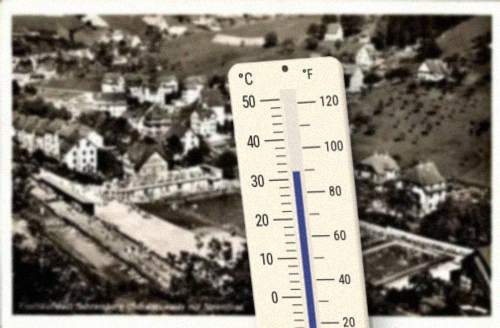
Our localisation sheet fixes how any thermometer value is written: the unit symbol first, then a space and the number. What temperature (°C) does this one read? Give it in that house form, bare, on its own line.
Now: °C 32
